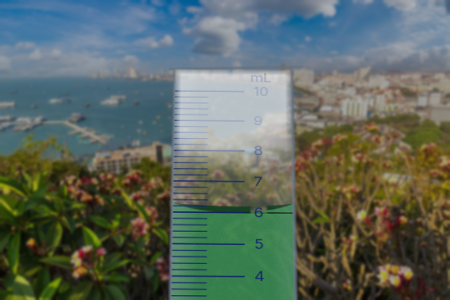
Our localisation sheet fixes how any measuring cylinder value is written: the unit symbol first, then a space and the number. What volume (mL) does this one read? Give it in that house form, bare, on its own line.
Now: mL 6
